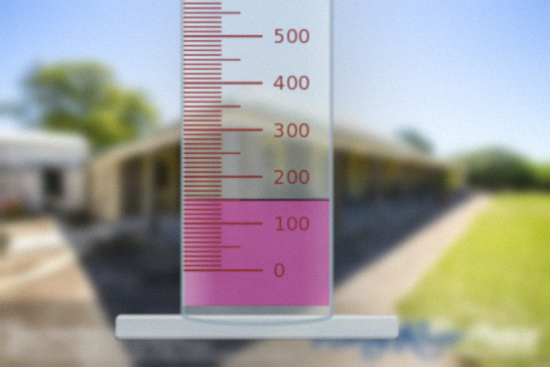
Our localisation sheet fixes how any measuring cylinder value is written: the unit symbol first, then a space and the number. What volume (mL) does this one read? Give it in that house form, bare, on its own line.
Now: mL 150
